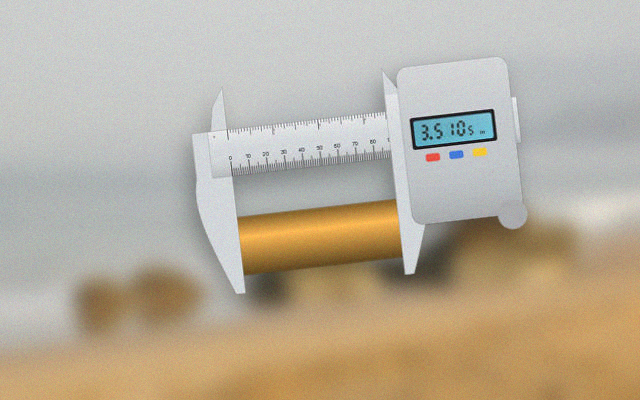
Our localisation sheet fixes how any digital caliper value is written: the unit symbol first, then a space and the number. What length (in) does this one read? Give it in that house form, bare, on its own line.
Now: in 3.5105
